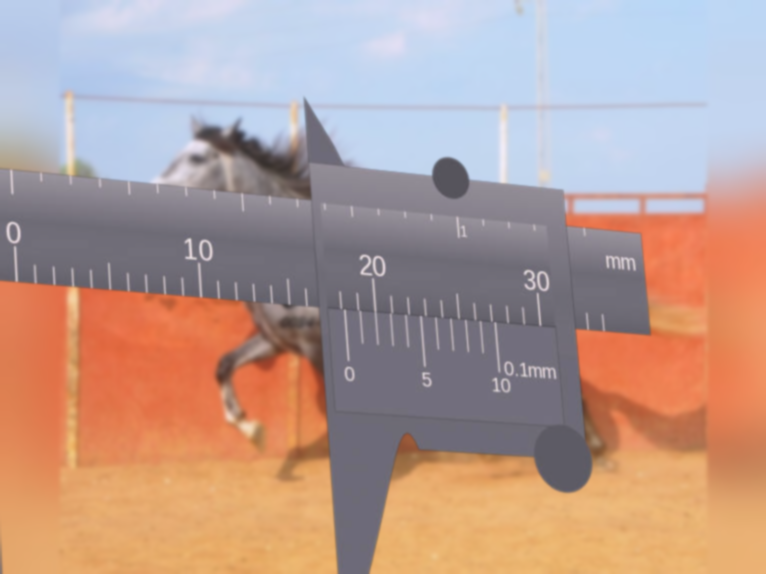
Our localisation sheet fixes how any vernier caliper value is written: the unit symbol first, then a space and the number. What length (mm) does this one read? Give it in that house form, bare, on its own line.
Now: mm 18.2
